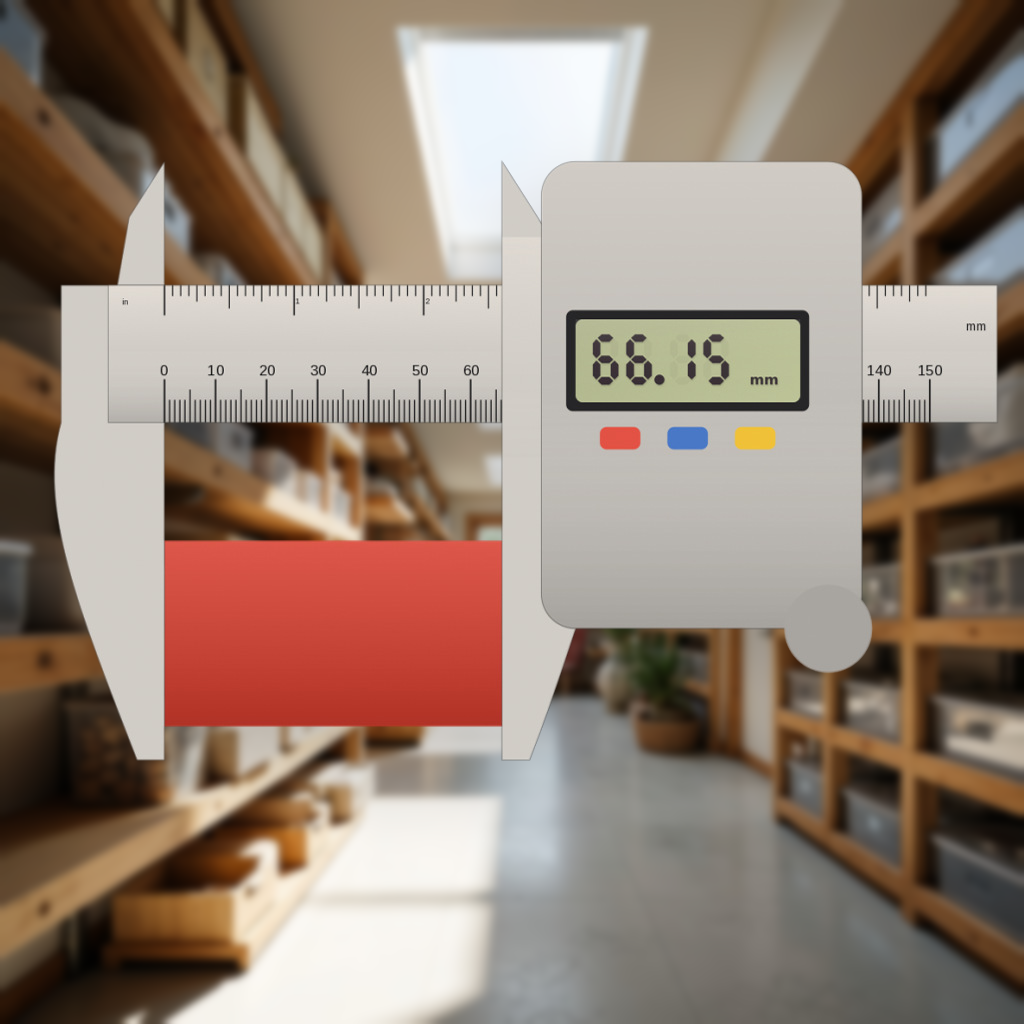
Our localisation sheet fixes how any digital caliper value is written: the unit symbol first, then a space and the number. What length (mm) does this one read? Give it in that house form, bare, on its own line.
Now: mm 66.15
